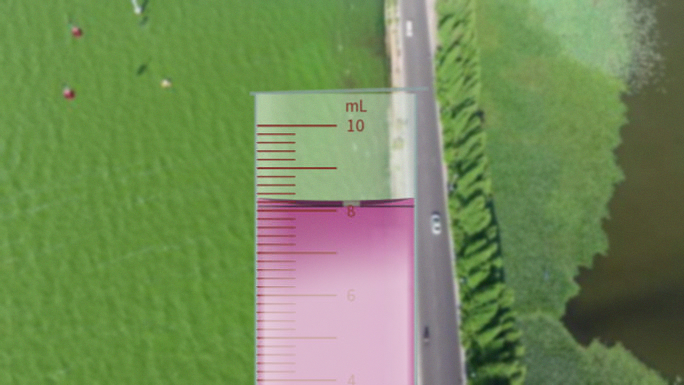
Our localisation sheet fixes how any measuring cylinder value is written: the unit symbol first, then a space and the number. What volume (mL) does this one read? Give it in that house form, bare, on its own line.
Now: mL 8.1
